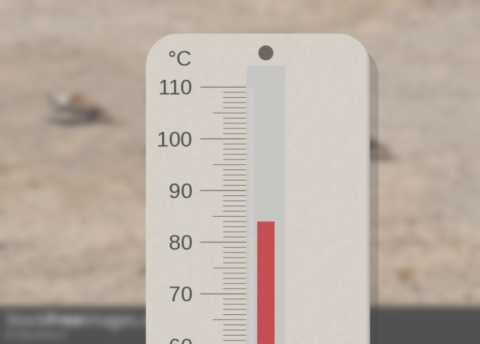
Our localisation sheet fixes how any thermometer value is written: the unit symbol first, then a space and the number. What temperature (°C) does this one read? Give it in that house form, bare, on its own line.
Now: °C 84
